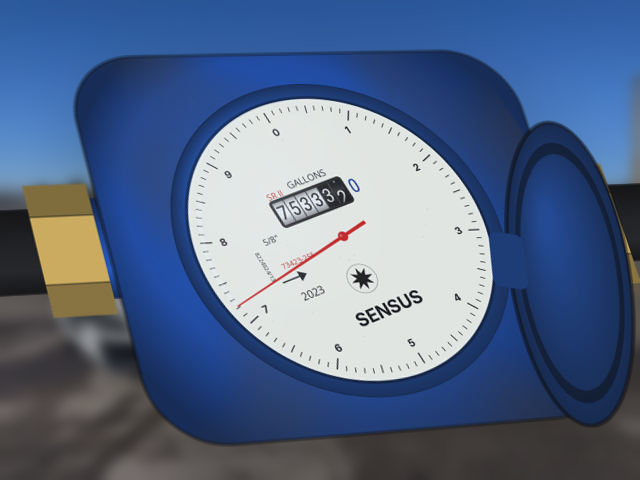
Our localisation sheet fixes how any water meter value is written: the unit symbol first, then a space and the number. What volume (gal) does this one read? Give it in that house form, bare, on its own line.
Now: gal 7533317.2
